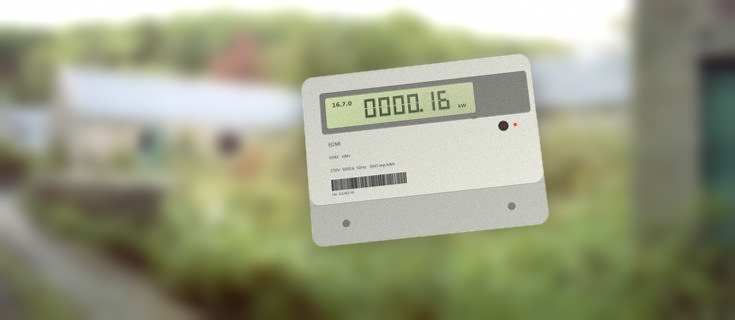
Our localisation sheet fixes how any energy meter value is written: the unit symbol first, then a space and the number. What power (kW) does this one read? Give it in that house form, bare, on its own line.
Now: kW 0.16
